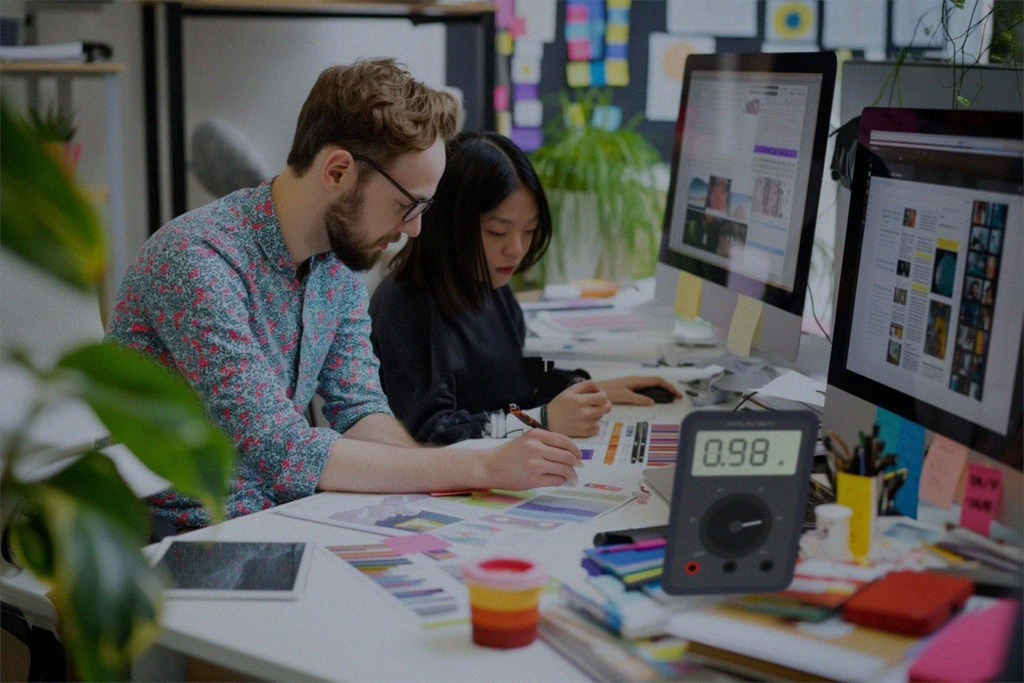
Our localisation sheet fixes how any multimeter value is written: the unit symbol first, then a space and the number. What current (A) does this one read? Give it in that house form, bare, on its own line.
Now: A 0.98
